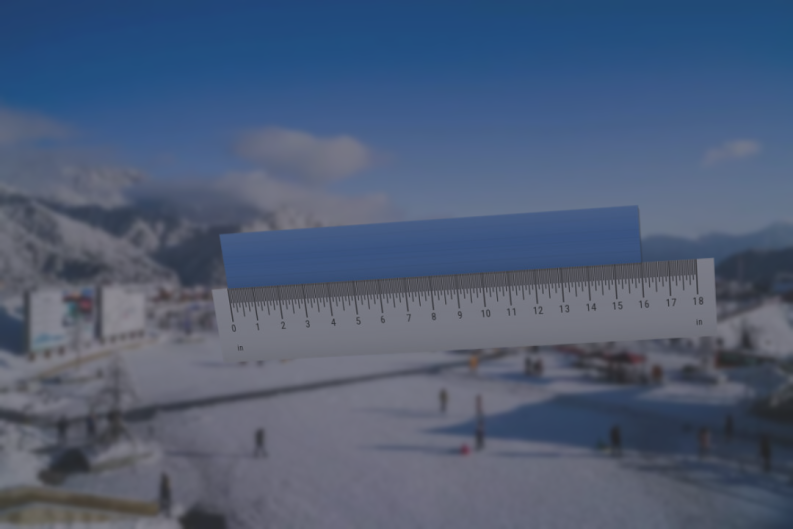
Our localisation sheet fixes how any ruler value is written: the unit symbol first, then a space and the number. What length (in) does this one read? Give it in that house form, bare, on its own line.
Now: in 16
